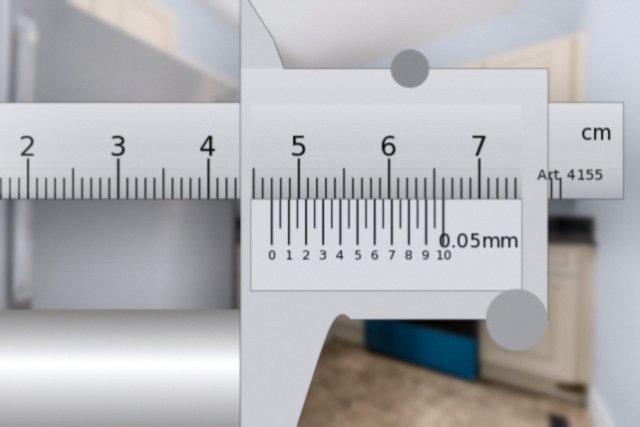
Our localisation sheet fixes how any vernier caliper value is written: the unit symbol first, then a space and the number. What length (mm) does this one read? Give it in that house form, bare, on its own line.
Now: mm 47.0
